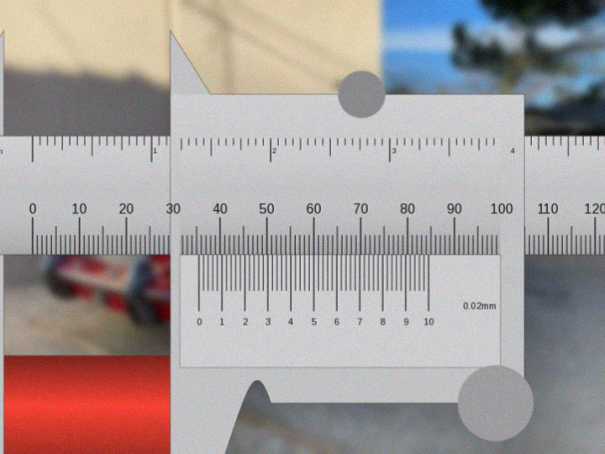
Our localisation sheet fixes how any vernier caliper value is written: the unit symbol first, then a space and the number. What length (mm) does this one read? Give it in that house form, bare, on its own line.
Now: mm 35.5
